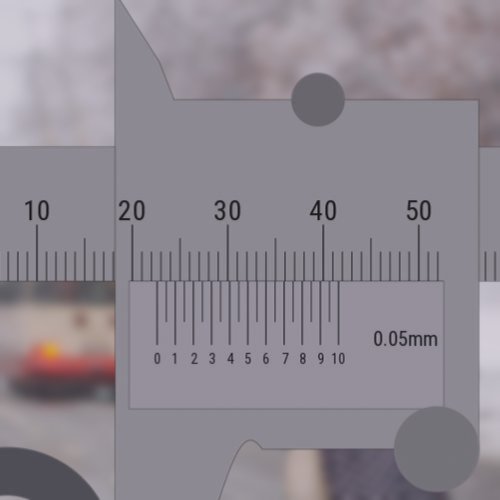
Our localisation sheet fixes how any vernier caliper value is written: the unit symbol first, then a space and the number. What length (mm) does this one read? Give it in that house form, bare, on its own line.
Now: mm 22.6
